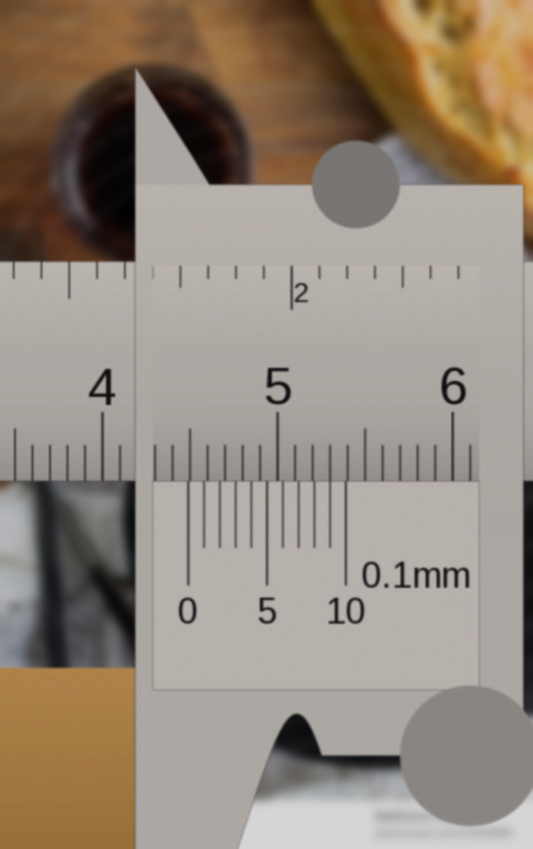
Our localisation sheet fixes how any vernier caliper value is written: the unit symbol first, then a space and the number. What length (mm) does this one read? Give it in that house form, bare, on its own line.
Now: mm 44.9
